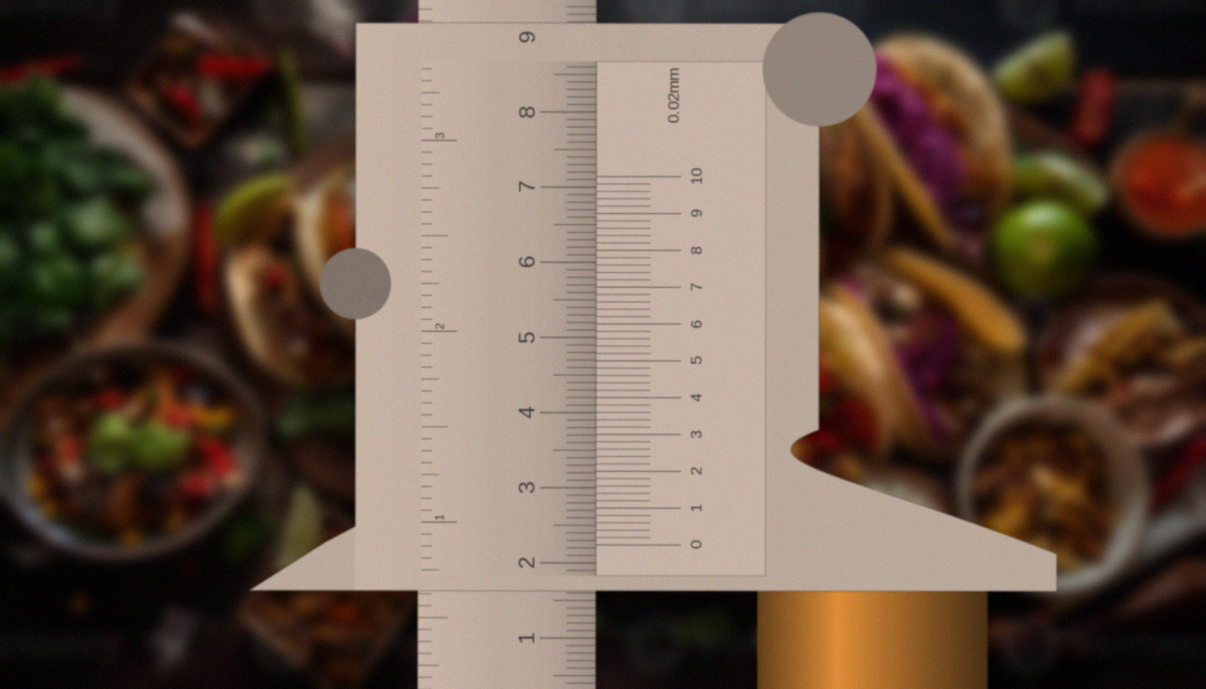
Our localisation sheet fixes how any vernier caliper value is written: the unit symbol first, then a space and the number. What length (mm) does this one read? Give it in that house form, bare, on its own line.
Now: mm 22.4
